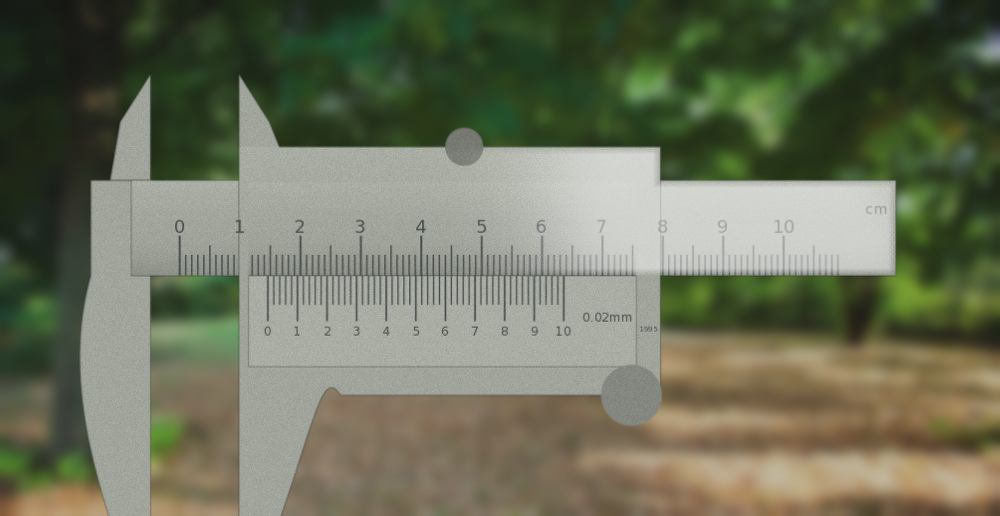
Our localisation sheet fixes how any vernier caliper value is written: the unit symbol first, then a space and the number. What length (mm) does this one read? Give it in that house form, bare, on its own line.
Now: mm 14.6
